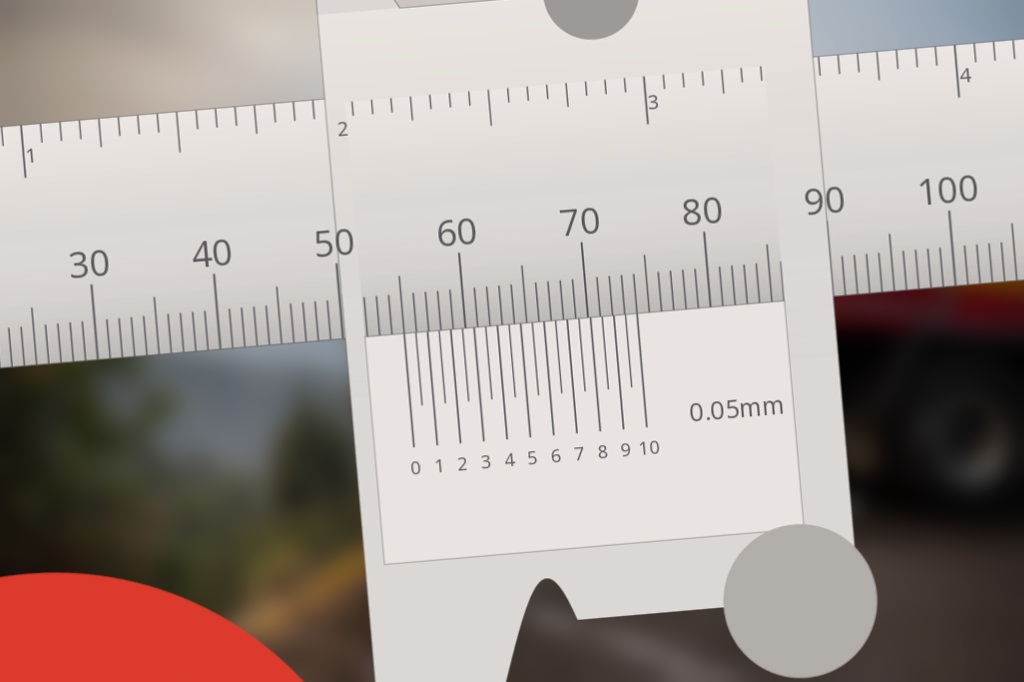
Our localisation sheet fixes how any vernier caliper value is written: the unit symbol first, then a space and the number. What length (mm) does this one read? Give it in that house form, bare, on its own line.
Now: mm 55.0
